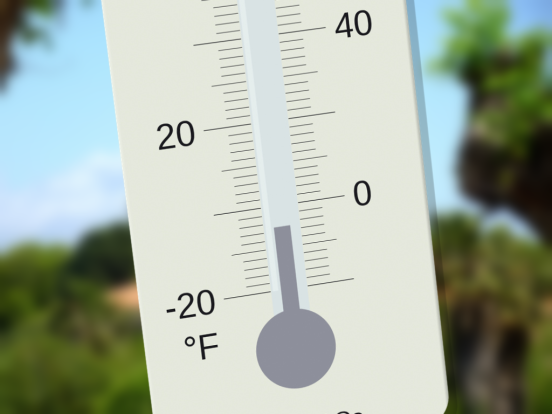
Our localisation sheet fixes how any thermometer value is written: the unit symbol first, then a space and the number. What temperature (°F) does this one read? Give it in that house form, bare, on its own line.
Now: °F -5
